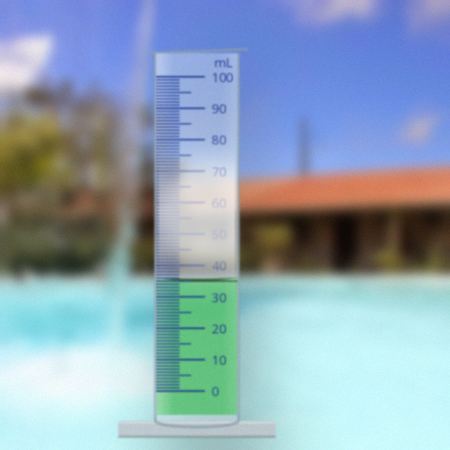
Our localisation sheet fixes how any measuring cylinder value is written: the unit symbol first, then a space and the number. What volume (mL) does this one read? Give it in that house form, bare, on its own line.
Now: mL 35
